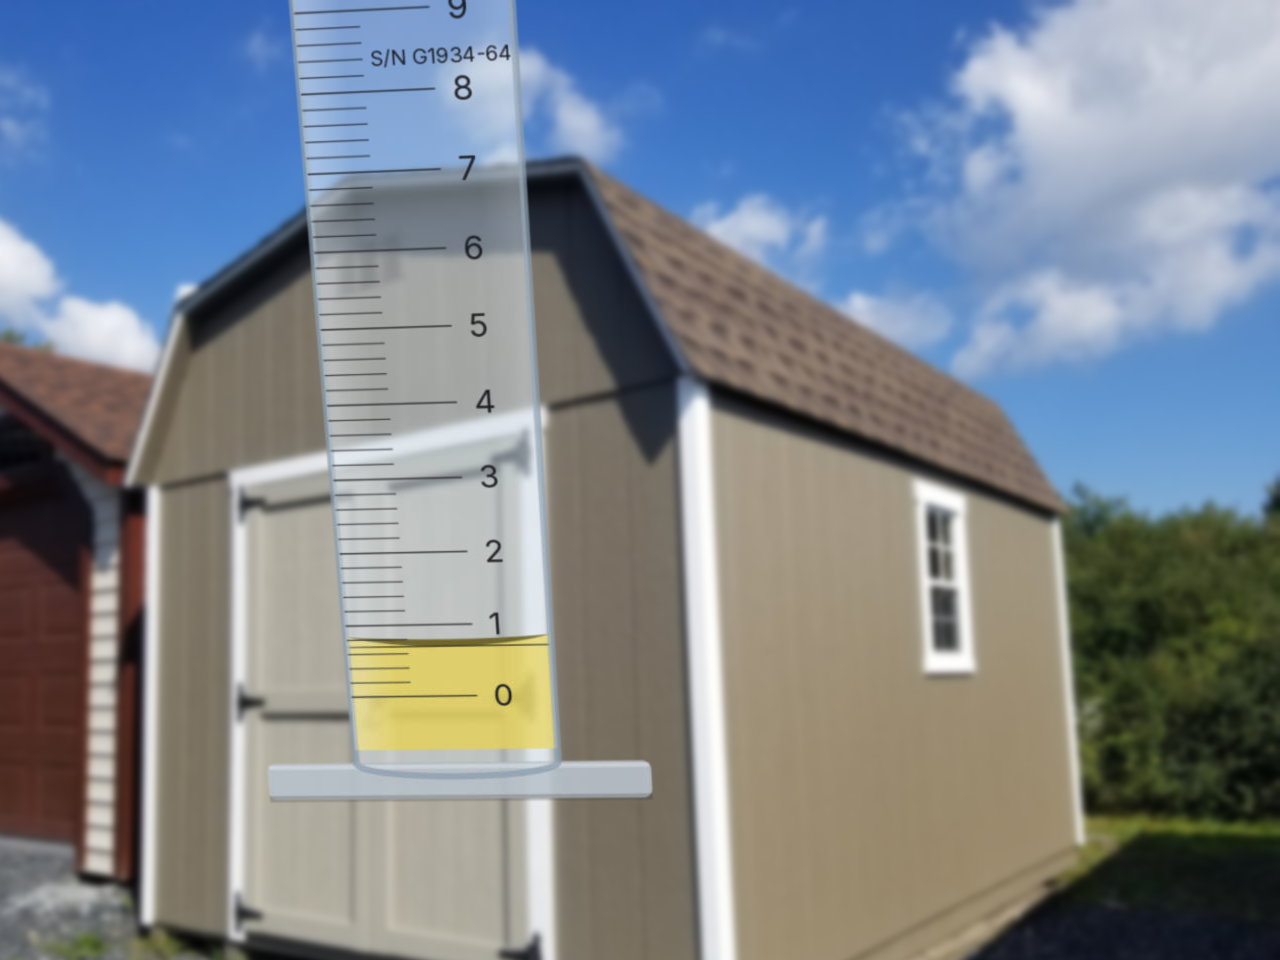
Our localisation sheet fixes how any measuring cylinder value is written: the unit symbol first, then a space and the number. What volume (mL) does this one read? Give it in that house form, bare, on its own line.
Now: mL 0.7
